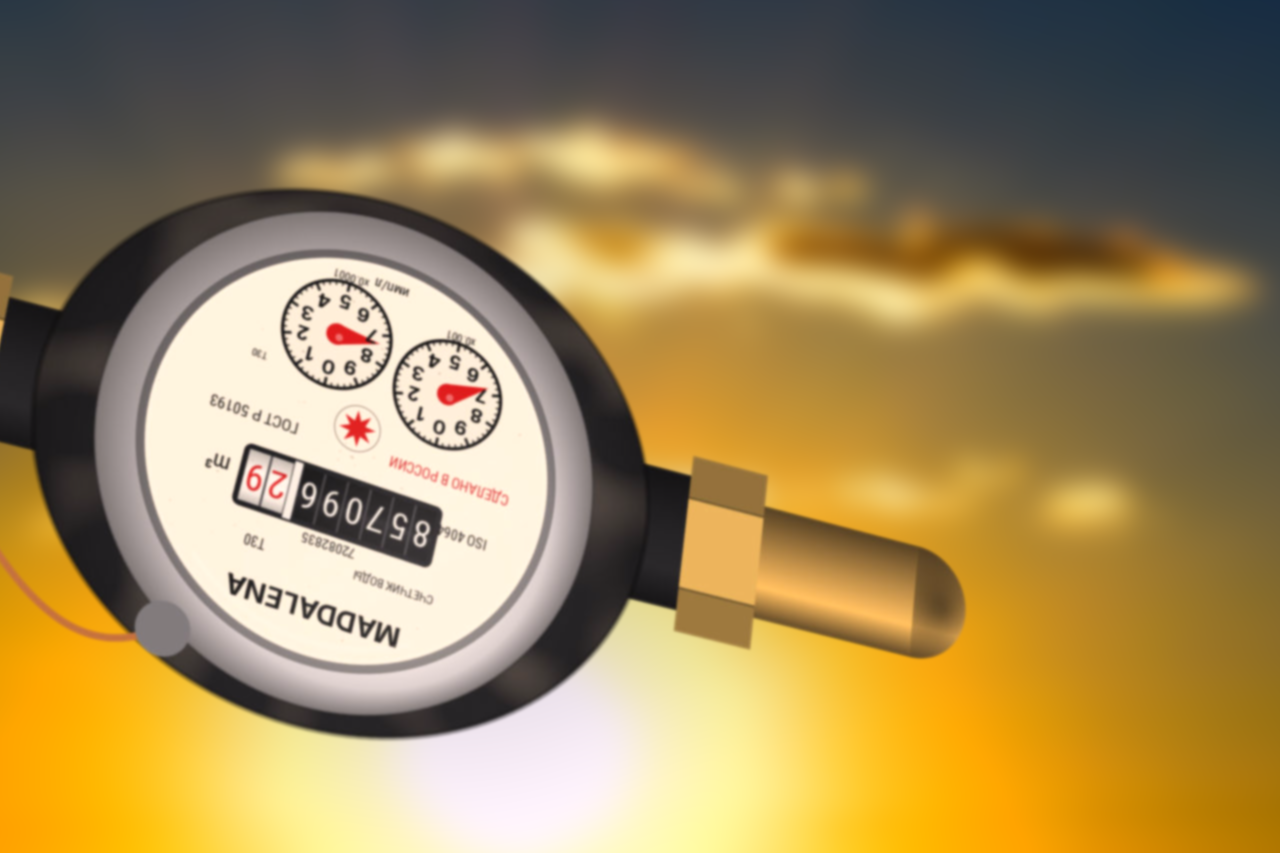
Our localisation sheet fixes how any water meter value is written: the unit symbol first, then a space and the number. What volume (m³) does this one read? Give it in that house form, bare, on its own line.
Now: m³ 857096.2967
